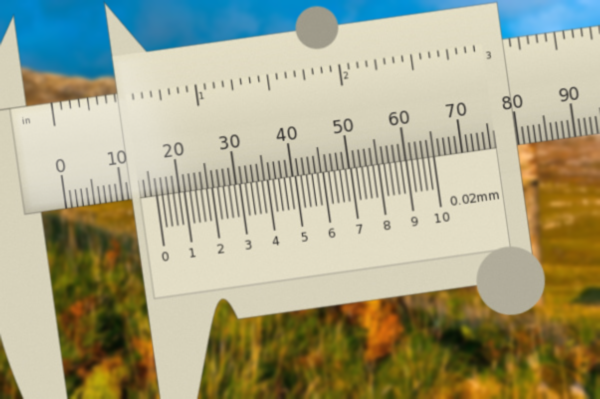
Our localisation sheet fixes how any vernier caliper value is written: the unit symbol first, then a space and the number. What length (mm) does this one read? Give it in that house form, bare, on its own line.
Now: mm 16.0
